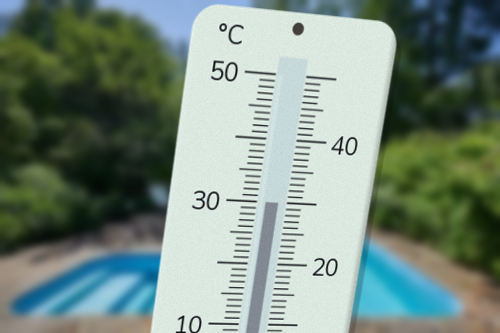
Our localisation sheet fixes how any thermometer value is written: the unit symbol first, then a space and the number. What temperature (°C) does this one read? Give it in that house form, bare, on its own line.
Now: °C 30
